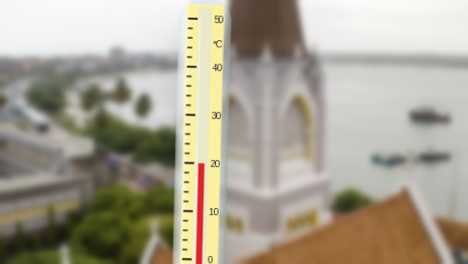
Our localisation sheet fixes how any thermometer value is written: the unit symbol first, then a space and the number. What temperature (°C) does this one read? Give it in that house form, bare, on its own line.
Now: °C 20
